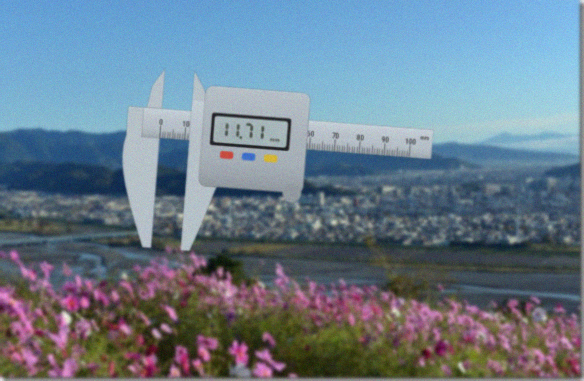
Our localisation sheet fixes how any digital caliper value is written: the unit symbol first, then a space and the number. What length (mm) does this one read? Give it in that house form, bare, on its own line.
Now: mm 11.71
